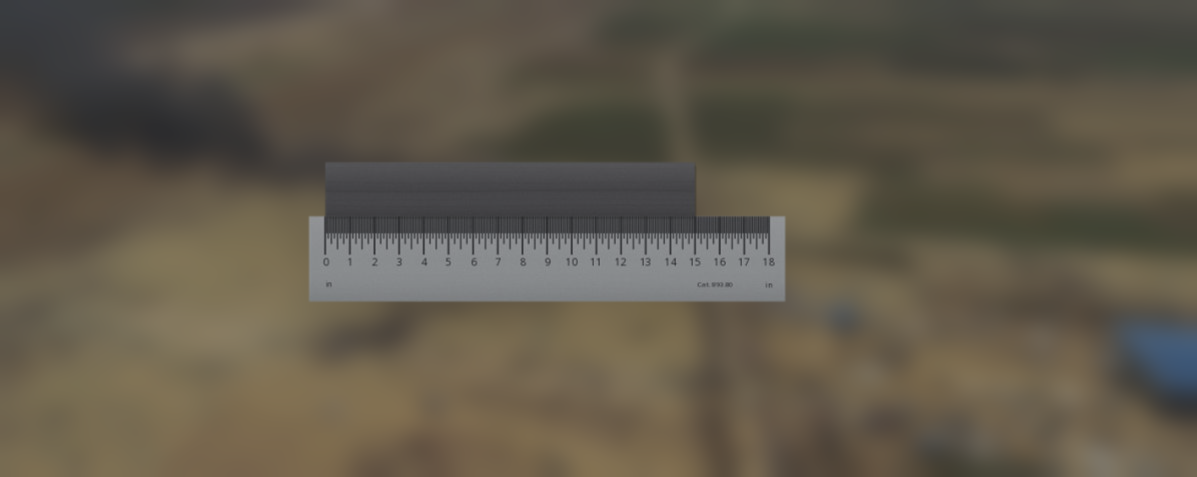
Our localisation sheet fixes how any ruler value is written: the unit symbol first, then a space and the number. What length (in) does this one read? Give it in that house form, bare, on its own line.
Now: in 15
